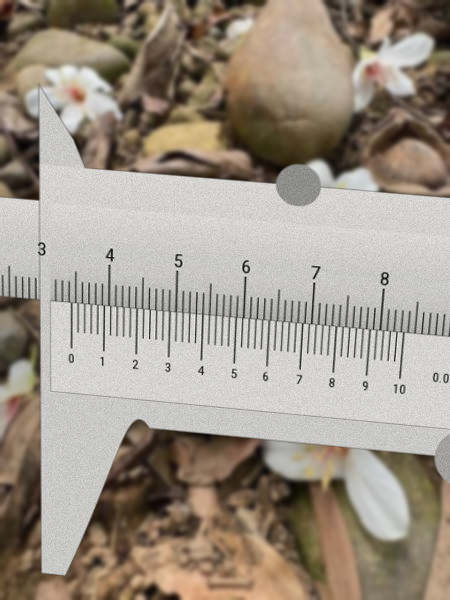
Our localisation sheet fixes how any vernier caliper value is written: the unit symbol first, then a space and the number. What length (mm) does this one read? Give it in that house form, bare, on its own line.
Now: mm 34.4
